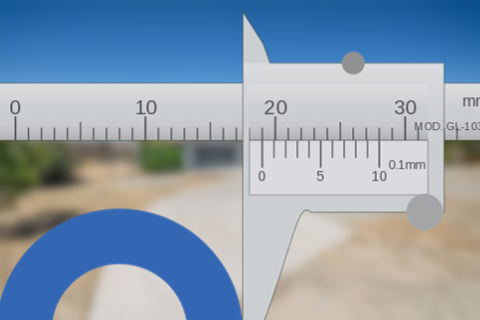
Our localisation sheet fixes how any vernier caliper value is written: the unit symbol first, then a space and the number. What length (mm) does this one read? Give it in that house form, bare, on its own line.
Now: mm 19.0
